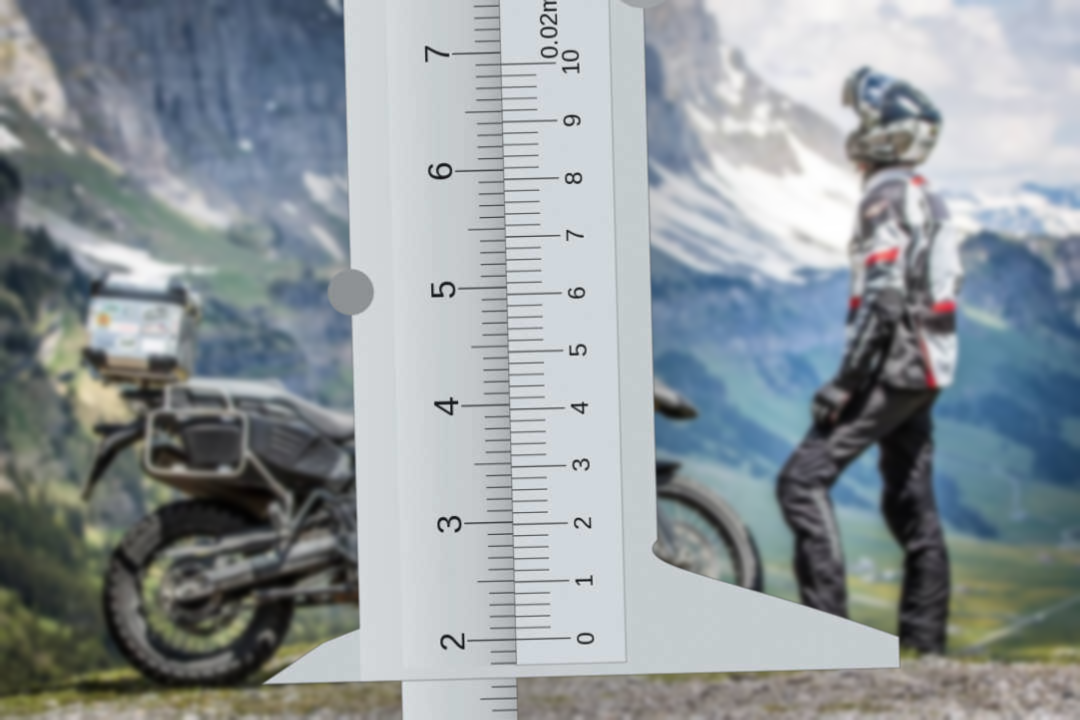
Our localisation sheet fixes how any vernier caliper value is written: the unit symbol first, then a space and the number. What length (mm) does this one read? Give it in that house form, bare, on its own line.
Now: mm 20.0
